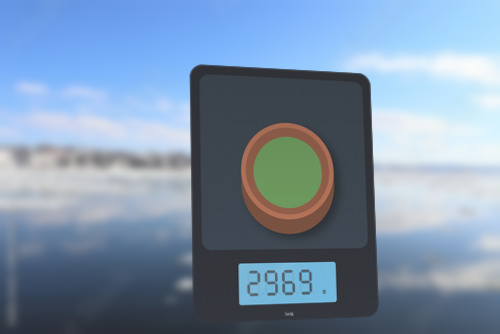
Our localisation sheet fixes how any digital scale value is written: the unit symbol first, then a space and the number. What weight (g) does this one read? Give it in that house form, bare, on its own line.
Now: g 2969
